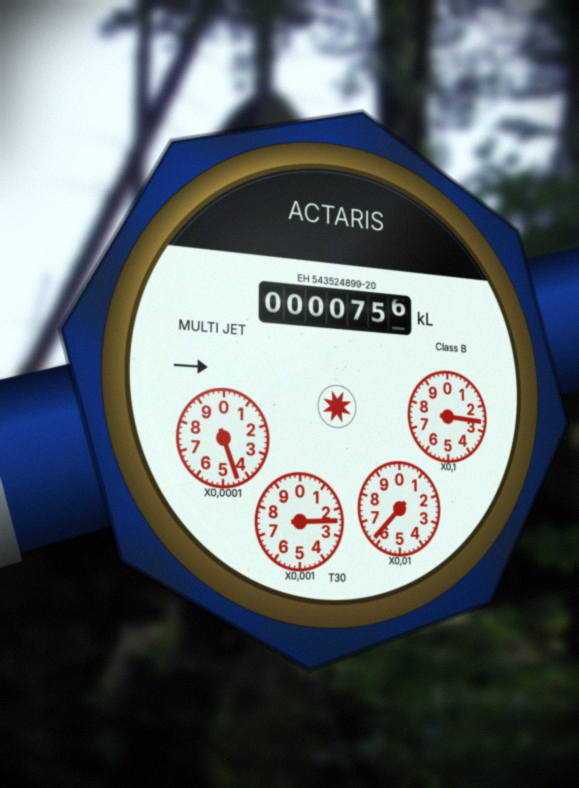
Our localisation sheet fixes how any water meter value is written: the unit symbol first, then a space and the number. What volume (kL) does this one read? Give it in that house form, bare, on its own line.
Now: kL 756.2624
